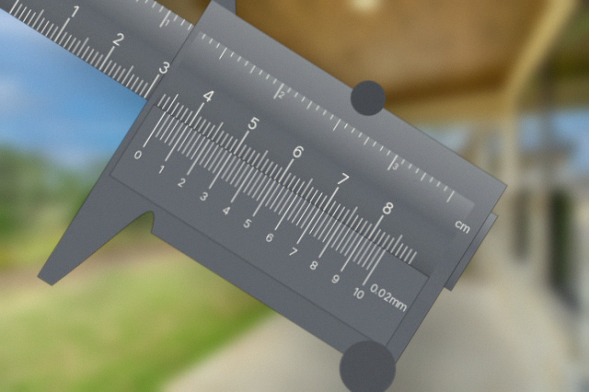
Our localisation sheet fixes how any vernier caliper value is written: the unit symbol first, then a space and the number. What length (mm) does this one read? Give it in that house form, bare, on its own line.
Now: mm 34.8
